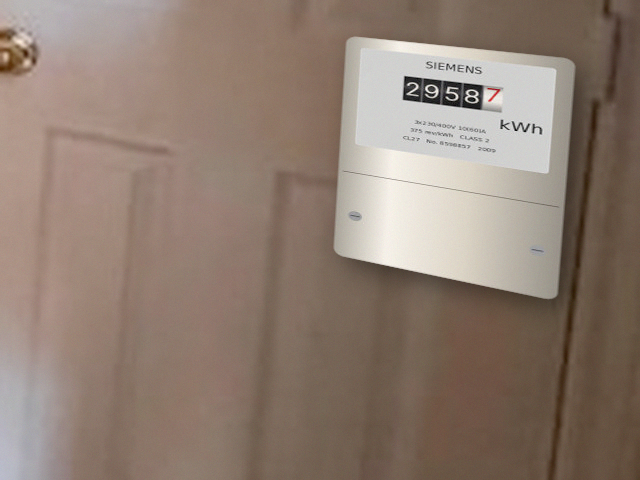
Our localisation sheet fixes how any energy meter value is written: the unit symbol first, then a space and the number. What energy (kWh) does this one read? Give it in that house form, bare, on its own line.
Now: kWh 2958.7
